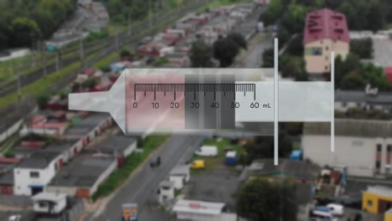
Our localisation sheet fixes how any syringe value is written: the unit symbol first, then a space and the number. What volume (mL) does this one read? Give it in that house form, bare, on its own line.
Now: mL 25
